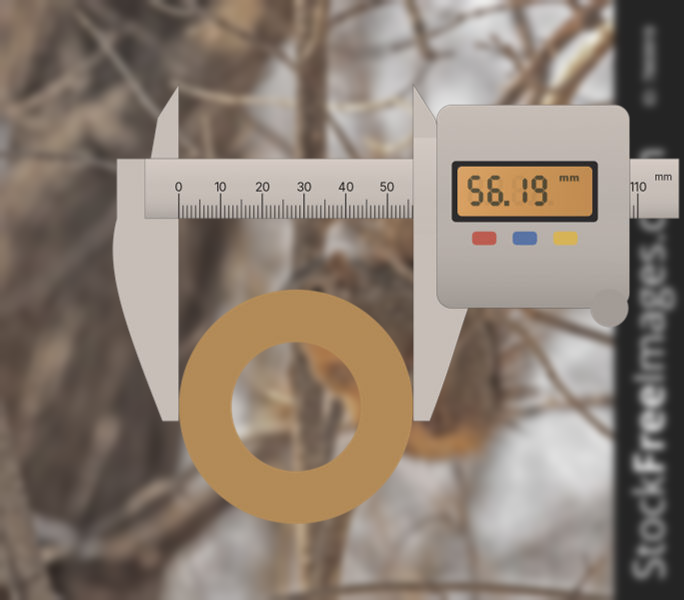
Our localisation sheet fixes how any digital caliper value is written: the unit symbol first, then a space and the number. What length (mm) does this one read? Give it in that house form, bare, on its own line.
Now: mm 56.19
